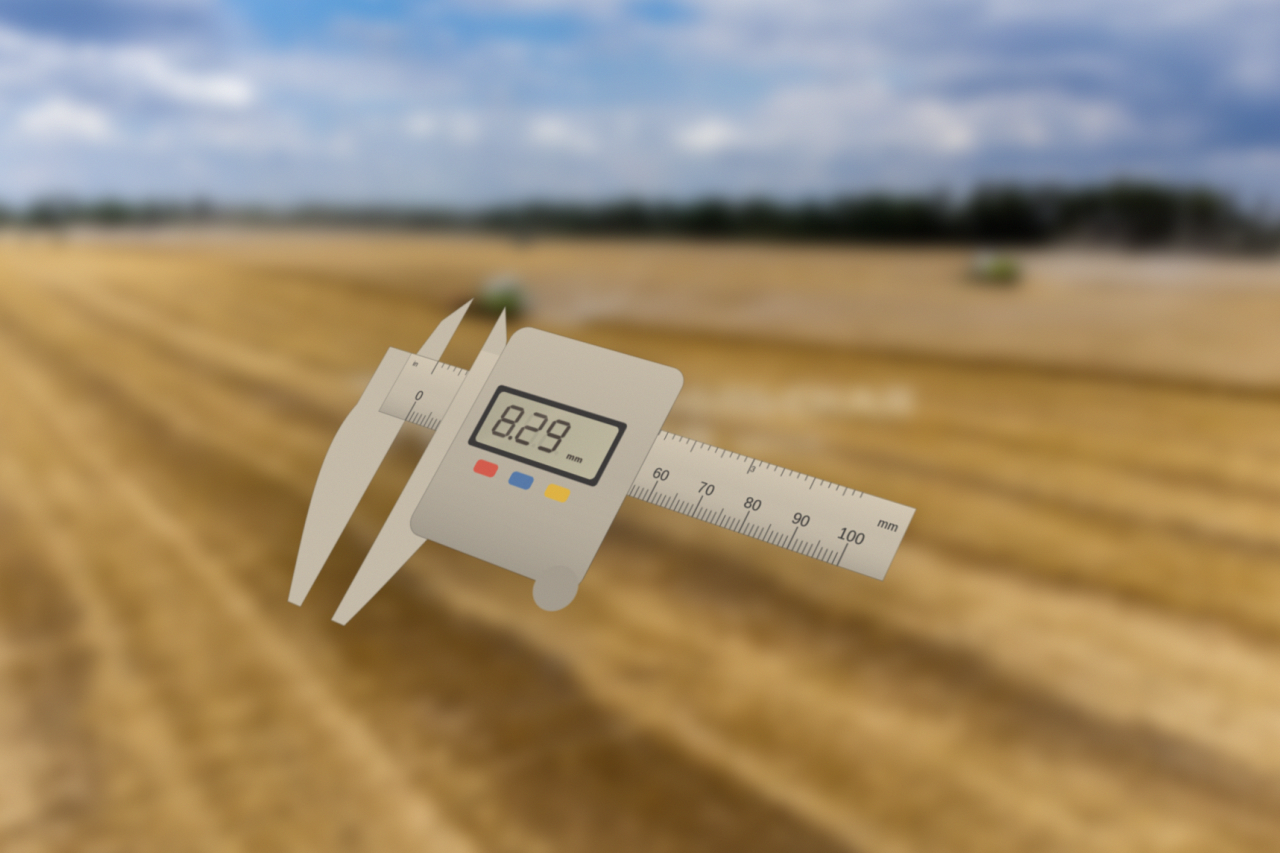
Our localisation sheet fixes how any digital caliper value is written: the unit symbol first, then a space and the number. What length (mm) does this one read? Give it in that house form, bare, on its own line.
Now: mm 8.29
